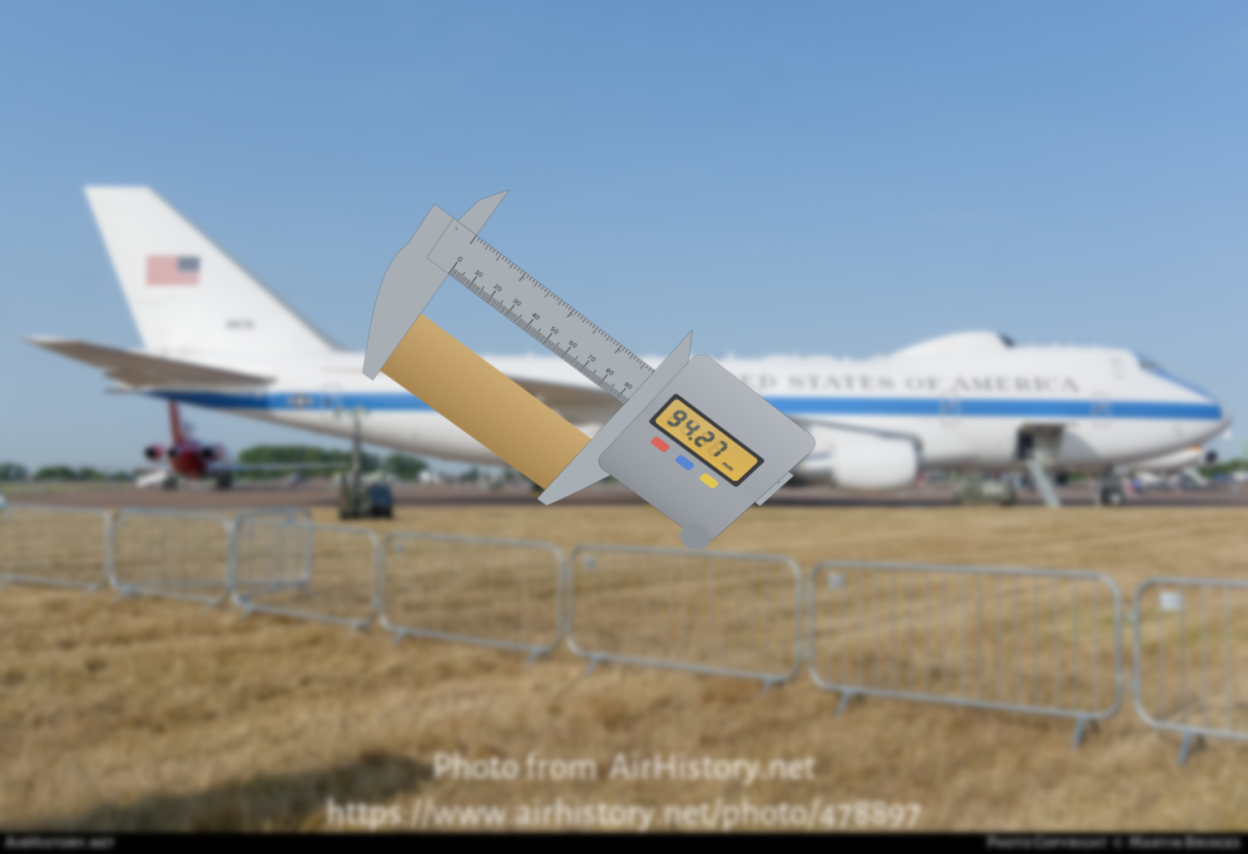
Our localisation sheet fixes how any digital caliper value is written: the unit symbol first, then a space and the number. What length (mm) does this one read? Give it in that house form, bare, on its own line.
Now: mm 94.27
